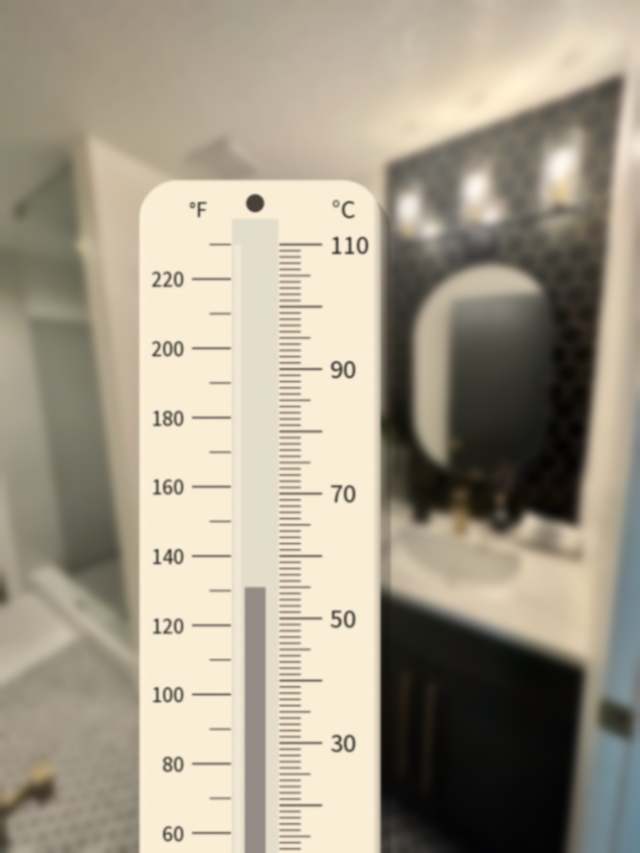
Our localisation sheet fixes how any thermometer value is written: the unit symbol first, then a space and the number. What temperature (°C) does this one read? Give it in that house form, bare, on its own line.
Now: °C 55
